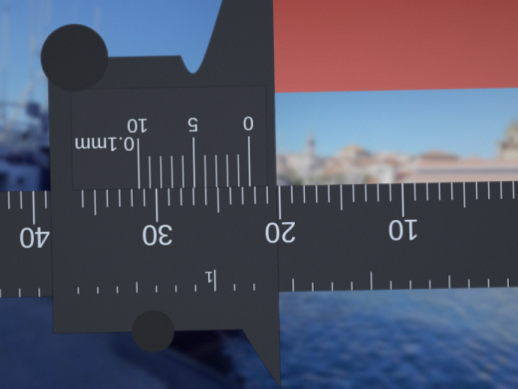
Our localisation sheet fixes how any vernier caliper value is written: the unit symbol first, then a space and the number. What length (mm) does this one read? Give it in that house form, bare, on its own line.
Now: mm 22.4
